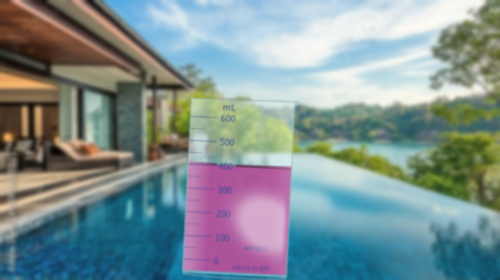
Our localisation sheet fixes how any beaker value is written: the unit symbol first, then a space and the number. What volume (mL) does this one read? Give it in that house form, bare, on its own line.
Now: mL 400
